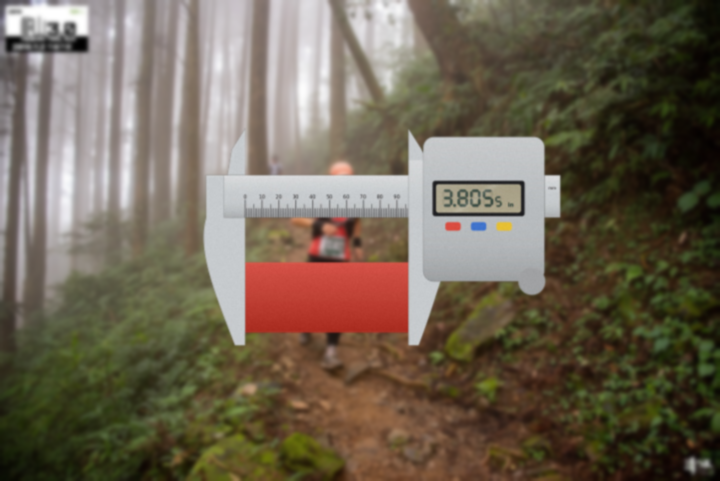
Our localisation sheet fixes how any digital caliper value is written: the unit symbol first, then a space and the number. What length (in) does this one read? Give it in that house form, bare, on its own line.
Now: in 3.8055
